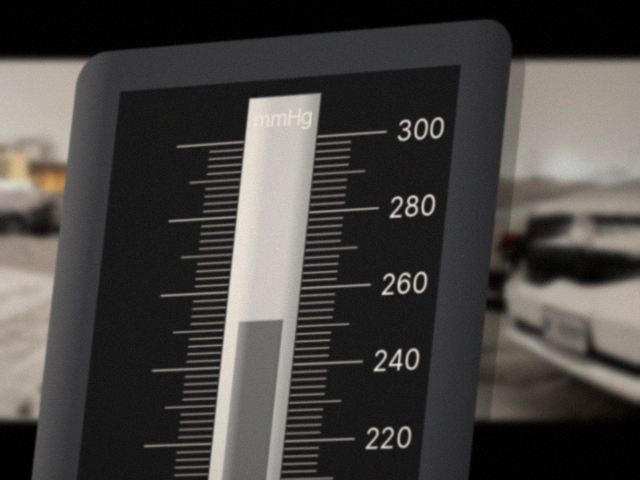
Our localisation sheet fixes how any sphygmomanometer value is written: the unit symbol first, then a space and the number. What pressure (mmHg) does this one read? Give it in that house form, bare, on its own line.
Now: mmHg 252
